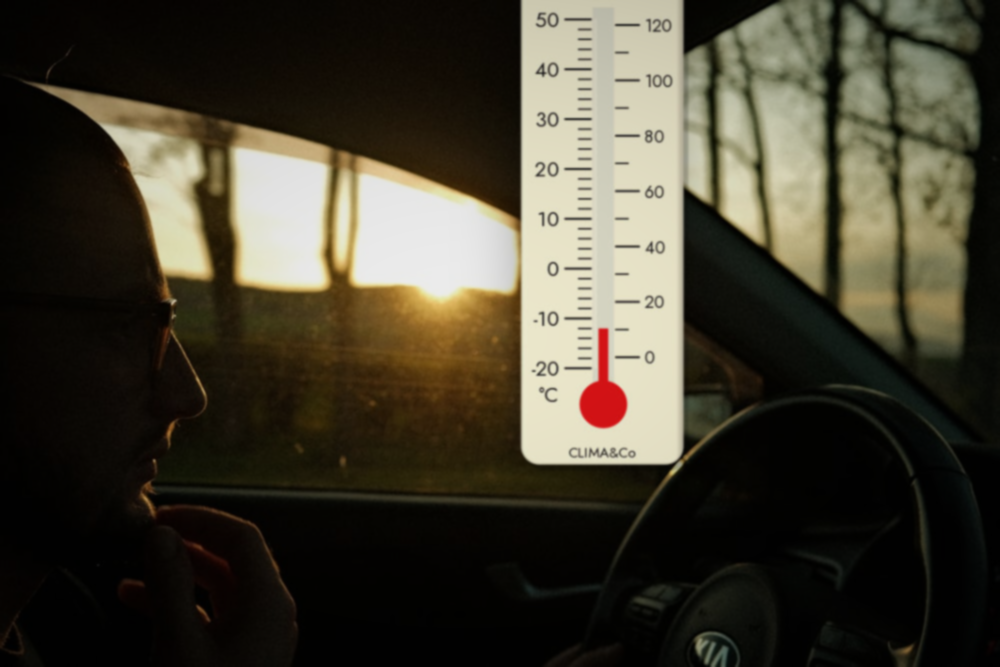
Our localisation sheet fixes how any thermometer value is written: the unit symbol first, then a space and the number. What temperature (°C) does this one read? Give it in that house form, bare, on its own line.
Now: °C -12
